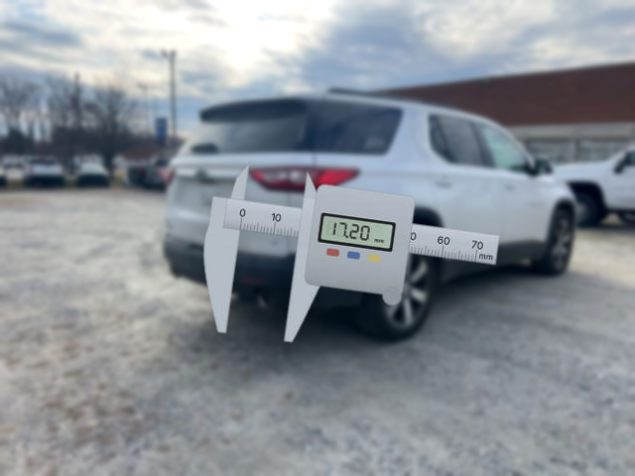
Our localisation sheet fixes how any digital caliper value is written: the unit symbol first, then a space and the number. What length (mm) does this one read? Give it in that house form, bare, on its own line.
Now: mm 17.20
